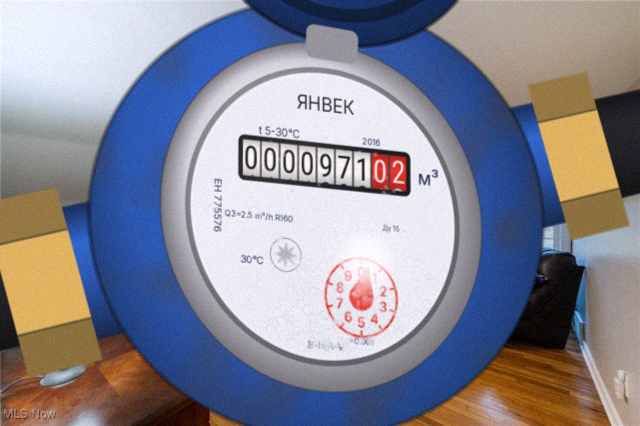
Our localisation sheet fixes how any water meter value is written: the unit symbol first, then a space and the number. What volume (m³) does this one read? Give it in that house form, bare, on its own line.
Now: m³ 971.020
